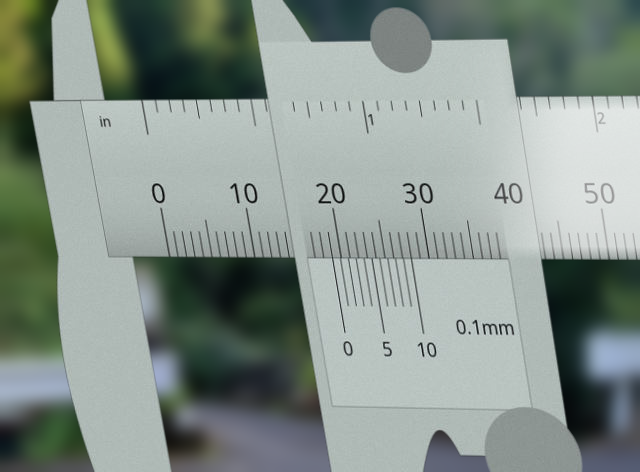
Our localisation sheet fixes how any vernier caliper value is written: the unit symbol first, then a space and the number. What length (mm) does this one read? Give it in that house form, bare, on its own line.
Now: mm 19.0
